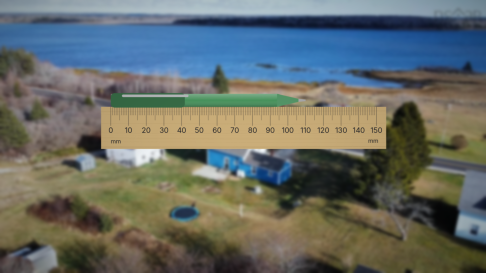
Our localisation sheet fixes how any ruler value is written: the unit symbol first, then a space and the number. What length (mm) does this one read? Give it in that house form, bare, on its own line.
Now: mm 110
